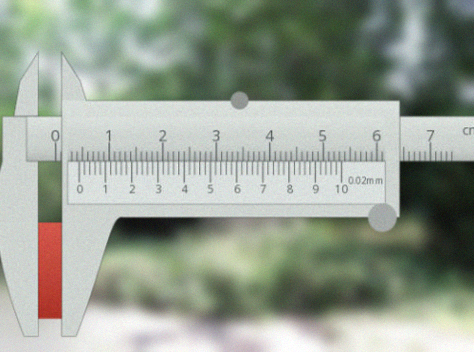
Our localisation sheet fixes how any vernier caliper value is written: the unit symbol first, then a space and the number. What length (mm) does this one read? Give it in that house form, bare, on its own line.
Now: mm 4.4
